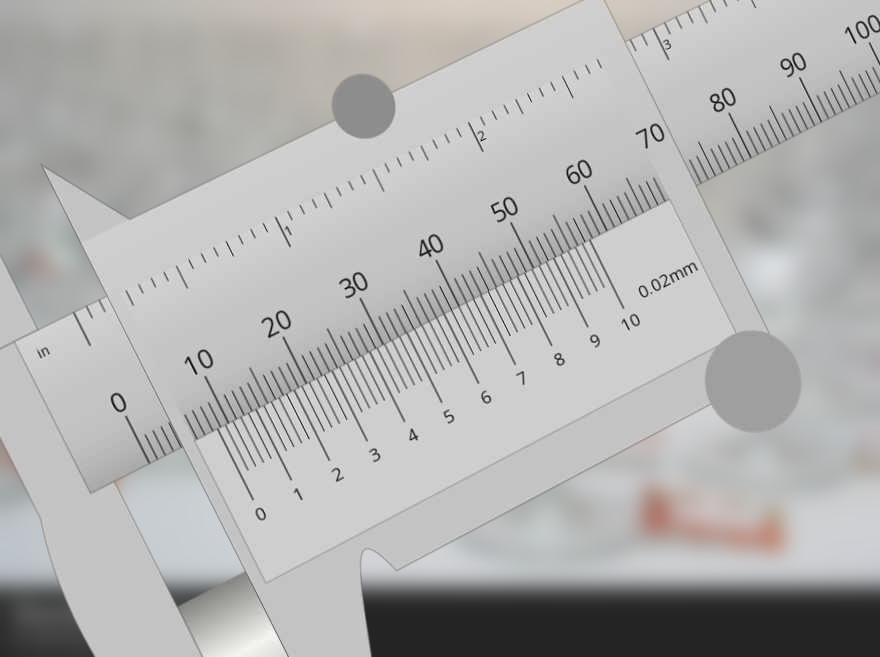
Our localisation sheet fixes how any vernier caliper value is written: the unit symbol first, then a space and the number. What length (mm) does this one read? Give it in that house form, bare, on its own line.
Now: mm 8.6
